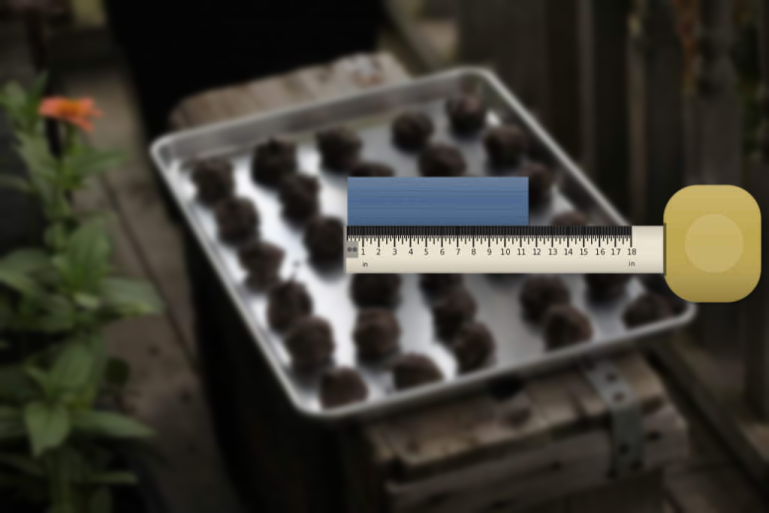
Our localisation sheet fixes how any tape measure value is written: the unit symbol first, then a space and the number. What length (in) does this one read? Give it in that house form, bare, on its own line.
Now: in 11.5
